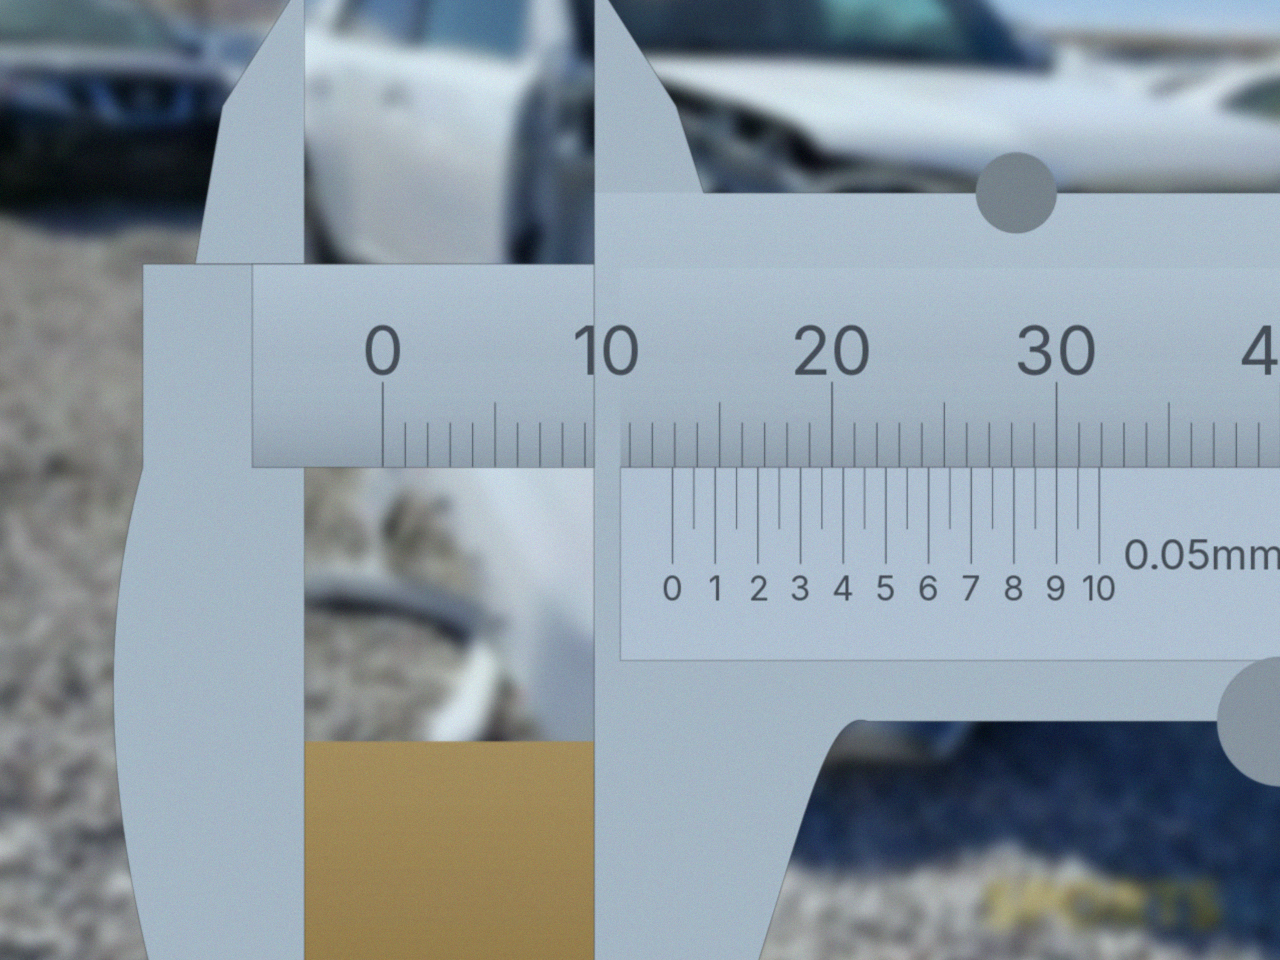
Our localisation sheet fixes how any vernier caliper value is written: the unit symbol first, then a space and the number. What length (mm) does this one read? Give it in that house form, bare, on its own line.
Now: mm 12.9
